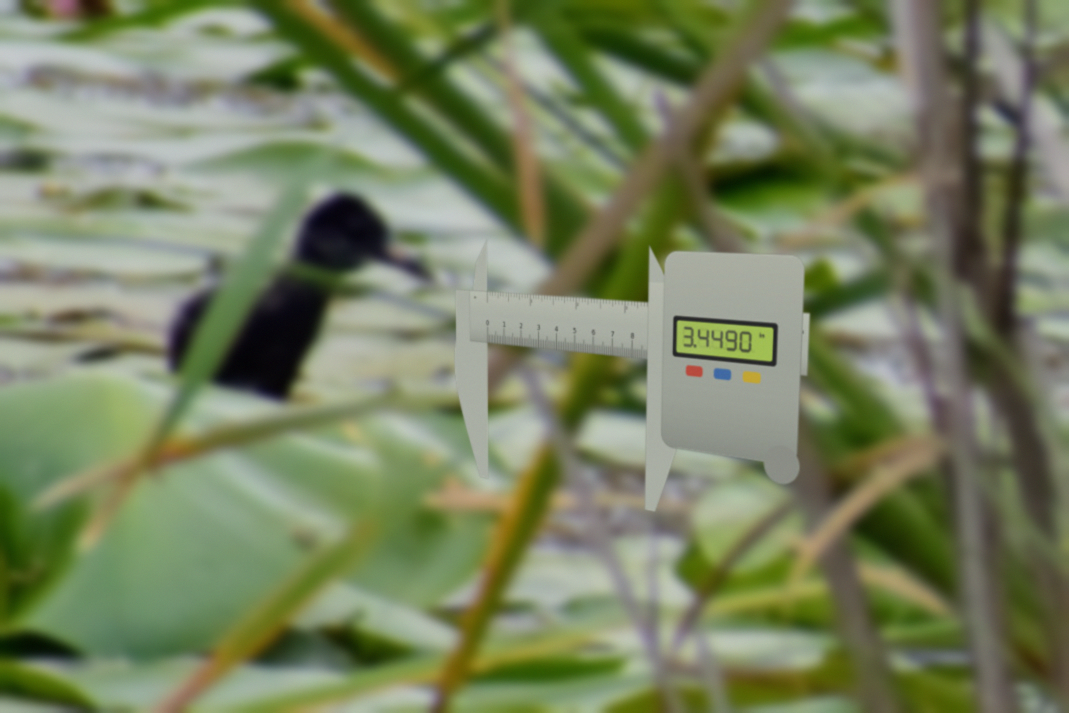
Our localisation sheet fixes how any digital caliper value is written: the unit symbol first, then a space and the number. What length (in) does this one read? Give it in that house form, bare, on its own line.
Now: in 3.4490
